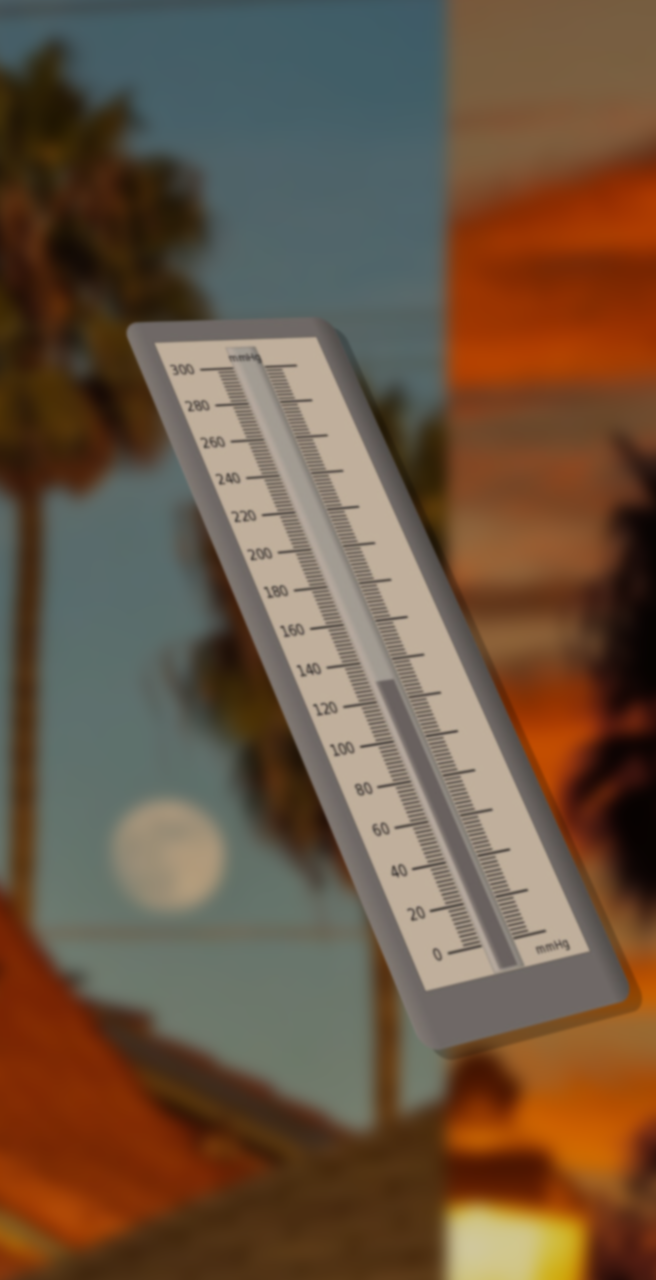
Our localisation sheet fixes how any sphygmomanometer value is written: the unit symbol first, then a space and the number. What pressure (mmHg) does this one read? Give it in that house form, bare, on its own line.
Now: mmHg 130
